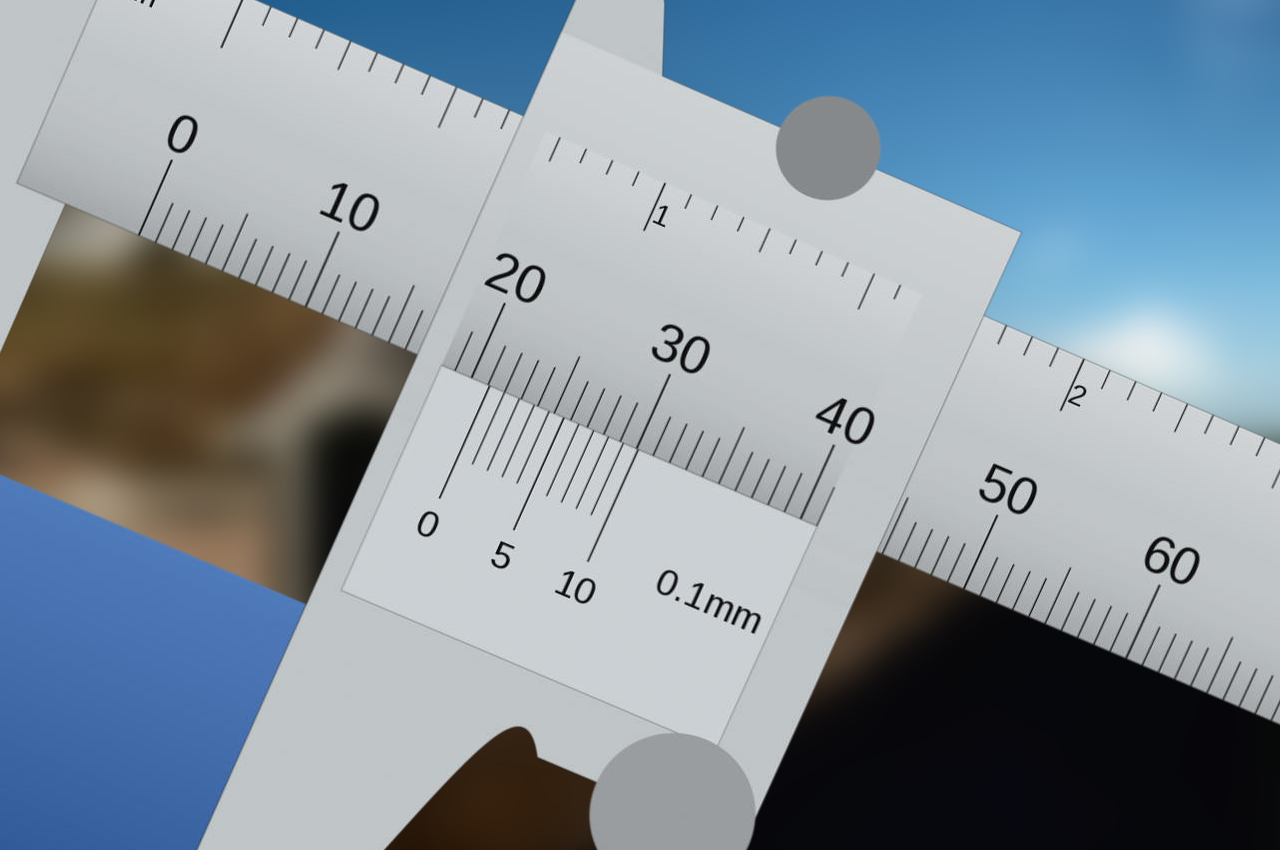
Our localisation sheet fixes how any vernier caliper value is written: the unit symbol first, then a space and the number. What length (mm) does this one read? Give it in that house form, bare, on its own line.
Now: mm 21.1
